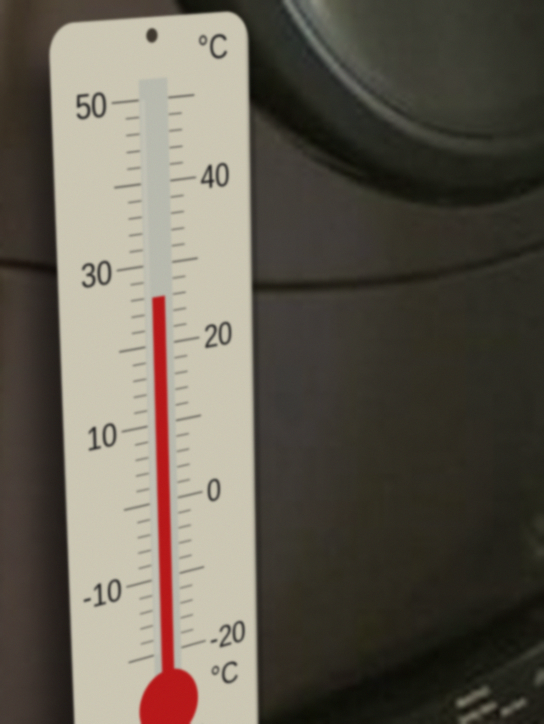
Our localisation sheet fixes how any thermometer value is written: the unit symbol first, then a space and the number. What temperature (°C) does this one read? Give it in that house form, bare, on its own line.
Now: °C 26
